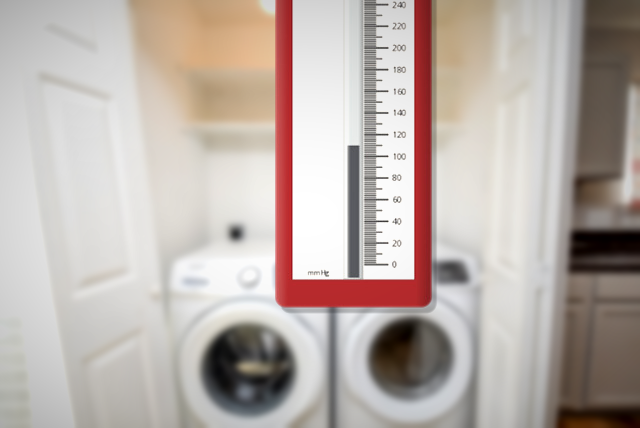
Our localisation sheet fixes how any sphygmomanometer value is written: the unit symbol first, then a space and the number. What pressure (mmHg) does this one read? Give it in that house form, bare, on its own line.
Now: mmHg 110
